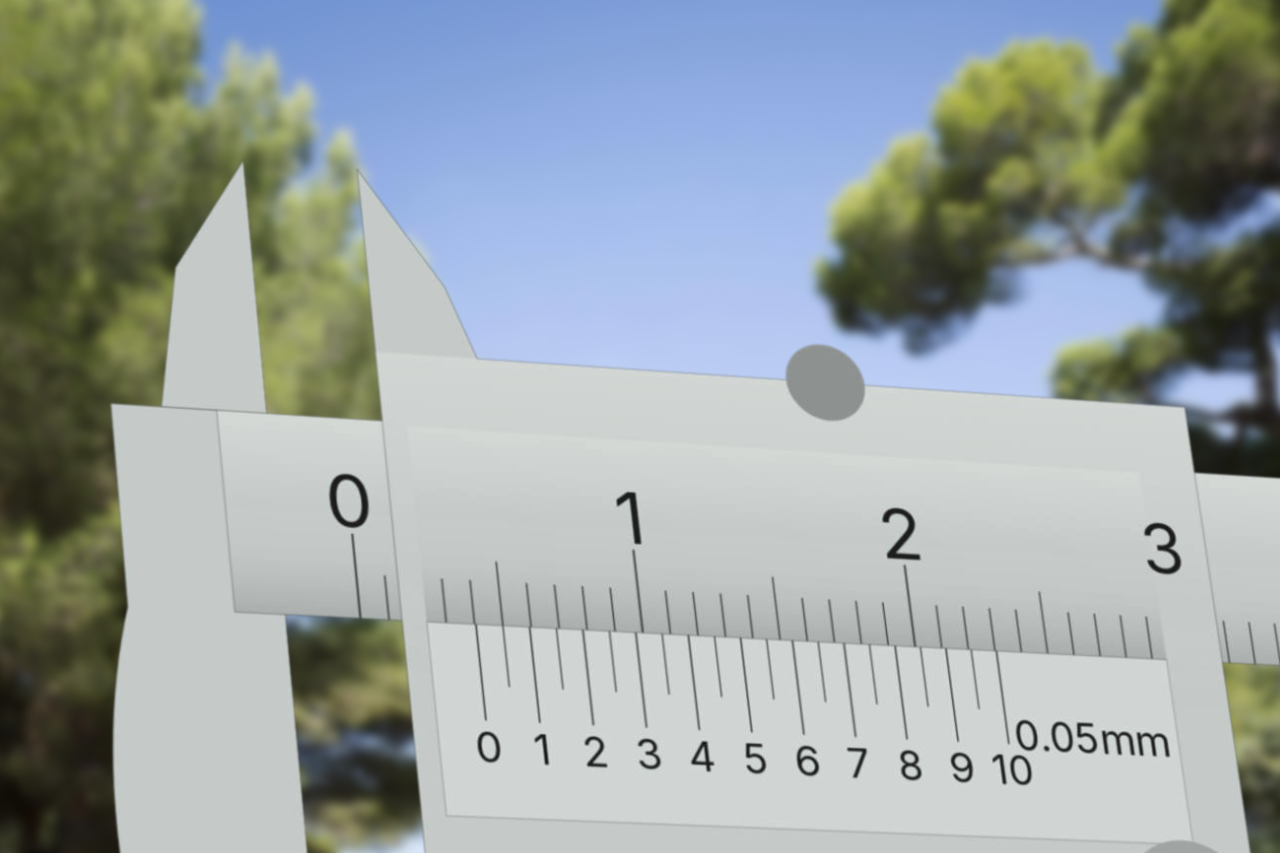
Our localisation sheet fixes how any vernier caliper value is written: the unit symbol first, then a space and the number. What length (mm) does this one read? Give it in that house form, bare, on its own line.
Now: mm 4.05
